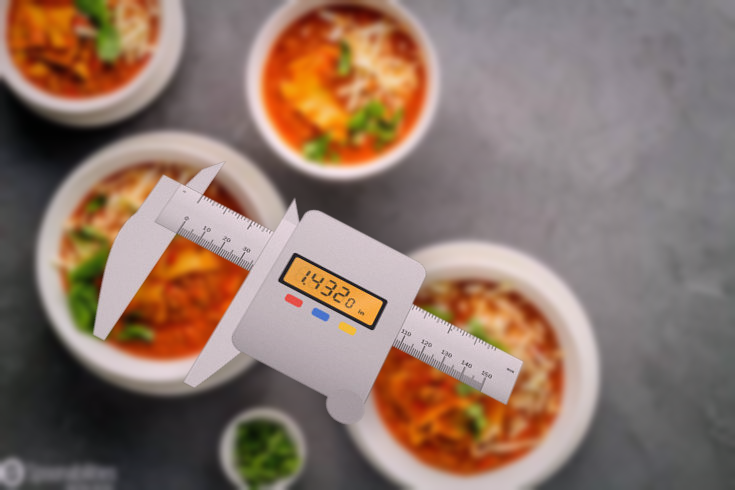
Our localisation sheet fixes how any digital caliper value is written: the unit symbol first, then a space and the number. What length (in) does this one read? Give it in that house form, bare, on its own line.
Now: in 1.4320
